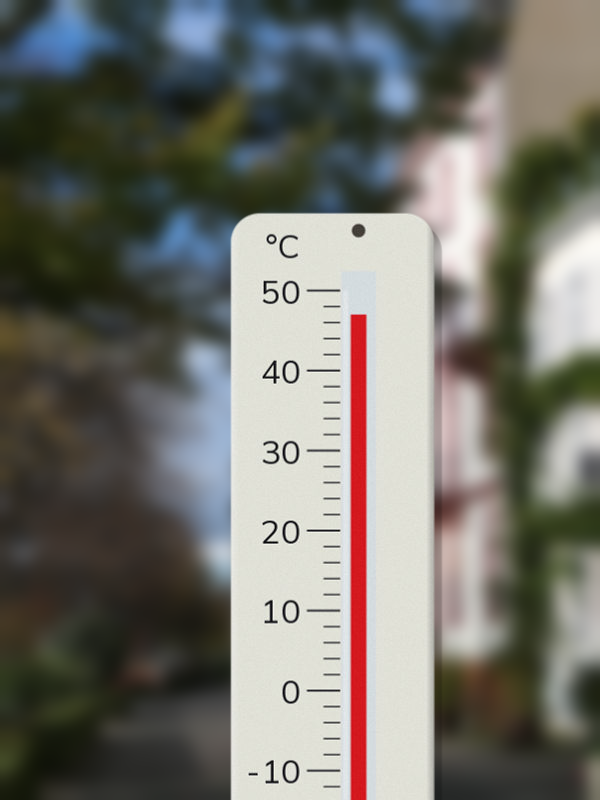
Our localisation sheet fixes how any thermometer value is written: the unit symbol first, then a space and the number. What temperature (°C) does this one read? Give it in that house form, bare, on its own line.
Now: °C 47
